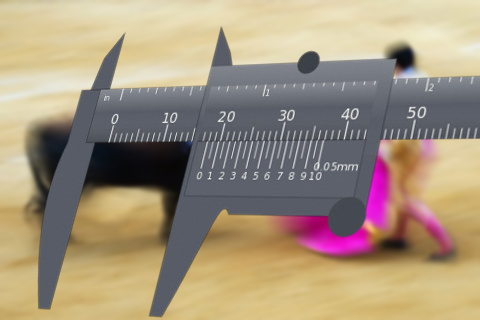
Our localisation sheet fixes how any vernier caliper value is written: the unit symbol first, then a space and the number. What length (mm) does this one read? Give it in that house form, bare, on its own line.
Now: mm 17.8
